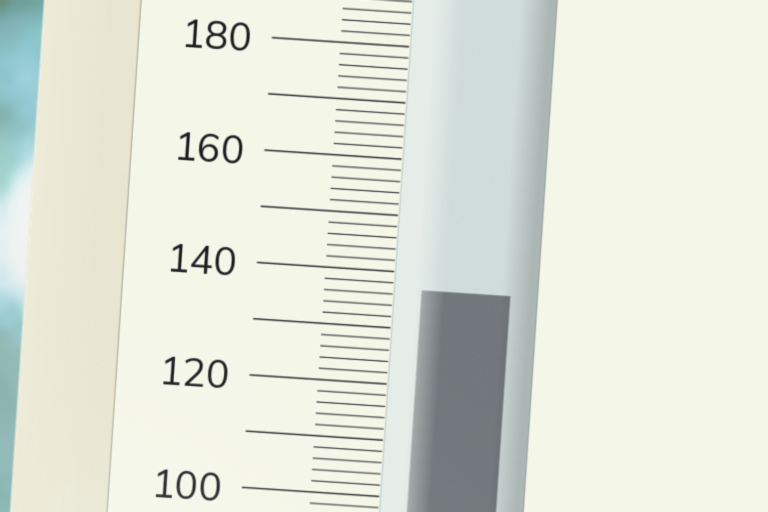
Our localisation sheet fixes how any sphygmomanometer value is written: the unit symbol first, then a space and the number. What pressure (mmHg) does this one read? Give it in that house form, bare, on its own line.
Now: mmHg 137
